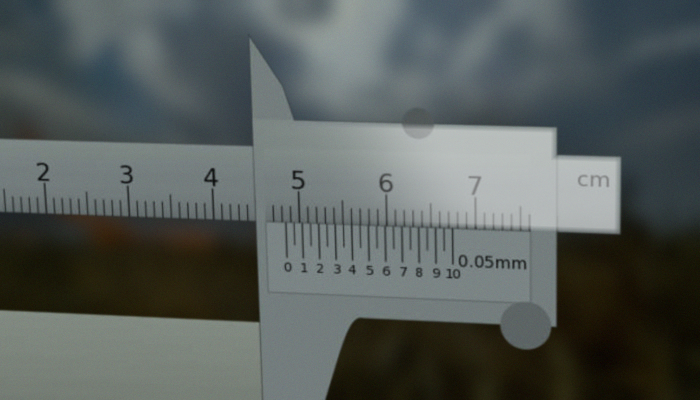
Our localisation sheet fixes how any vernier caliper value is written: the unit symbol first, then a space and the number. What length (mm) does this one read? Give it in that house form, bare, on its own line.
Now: mm 48.4
